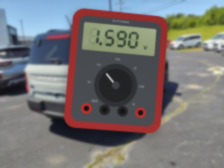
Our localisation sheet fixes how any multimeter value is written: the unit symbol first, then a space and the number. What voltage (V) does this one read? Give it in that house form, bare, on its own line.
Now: V 1.590
